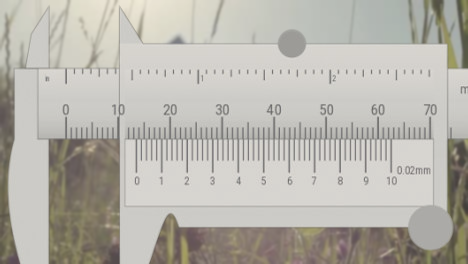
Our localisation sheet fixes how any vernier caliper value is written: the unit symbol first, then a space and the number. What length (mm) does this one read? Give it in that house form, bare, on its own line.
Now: mm 13.5
